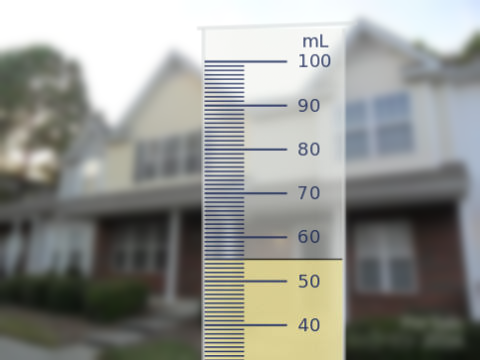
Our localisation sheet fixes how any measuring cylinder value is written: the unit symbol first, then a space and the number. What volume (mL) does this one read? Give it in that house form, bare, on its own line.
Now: mL 55
